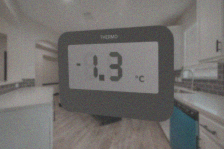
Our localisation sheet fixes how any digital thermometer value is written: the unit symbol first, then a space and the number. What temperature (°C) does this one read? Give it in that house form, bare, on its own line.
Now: °C -1.3
